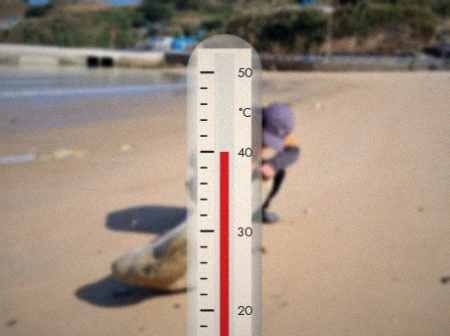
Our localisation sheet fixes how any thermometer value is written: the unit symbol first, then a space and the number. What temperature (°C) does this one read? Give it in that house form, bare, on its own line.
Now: °C 40
